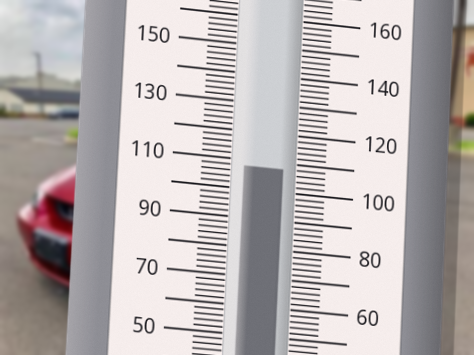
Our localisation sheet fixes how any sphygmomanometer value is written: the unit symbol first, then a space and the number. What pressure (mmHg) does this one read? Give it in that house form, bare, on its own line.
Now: mmHg 108
